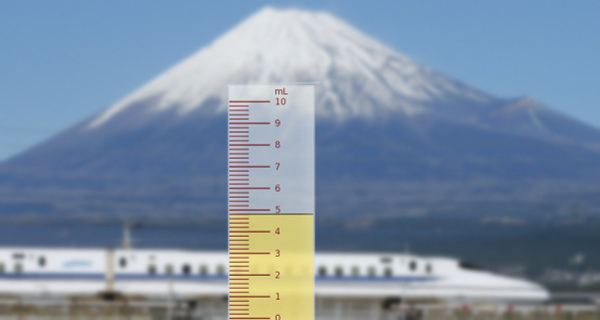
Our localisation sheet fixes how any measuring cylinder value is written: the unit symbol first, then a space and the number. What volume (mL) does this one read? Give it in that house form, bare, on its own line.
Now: mL 4.8
